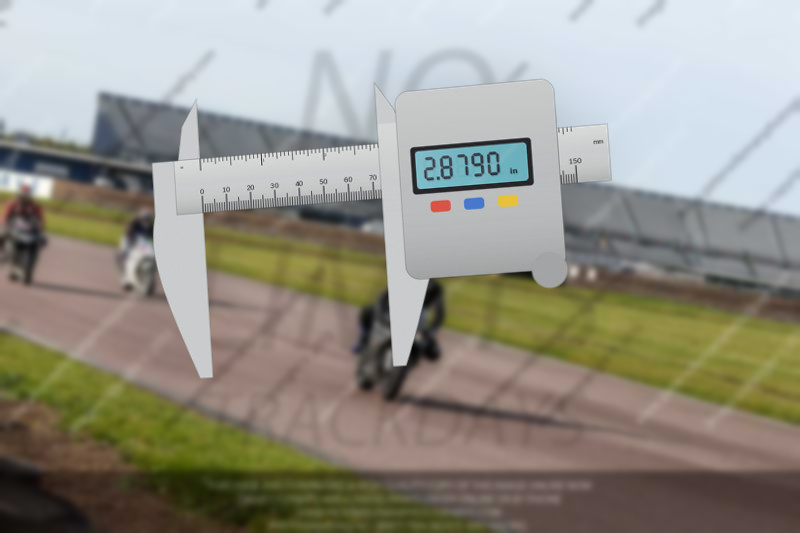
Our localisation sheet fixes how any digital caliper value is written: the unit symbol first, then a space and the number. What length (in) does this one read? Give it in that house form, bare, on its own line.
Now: in 2.8790
